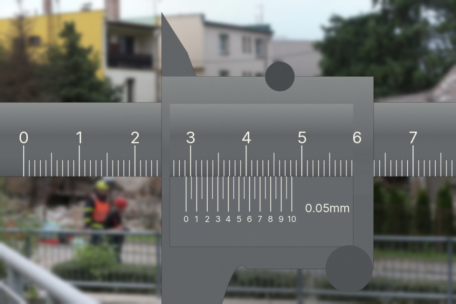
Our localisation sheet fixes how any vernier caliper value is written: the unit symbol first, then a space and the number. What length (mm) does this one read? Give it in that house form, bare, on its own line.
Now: mm 29.2
